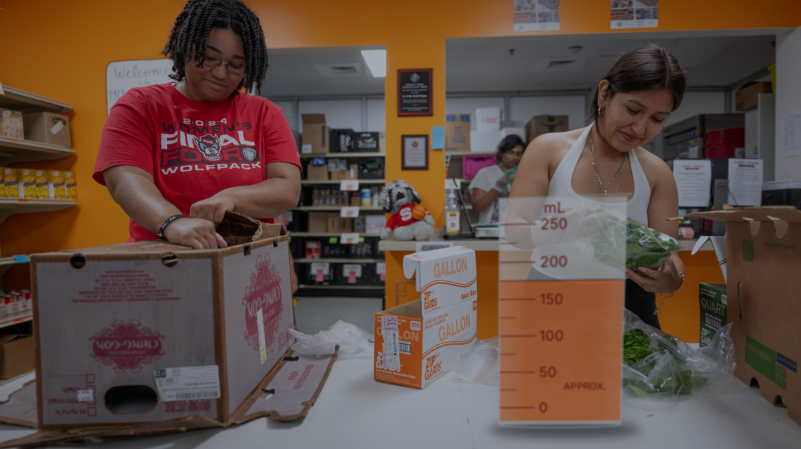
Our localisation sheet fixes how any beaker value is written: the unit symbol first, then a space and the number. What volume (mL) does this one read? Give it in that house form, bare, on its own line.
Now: mL 175
